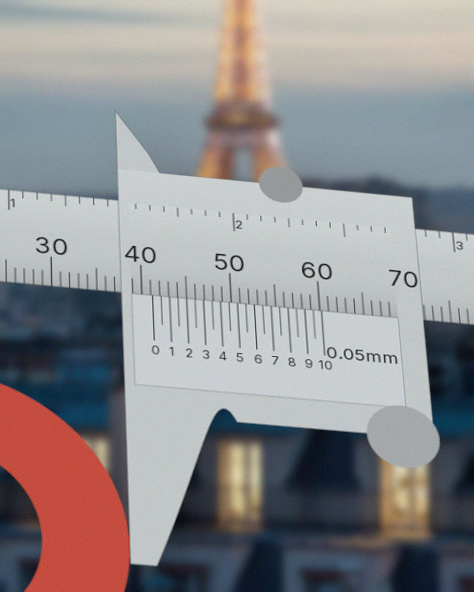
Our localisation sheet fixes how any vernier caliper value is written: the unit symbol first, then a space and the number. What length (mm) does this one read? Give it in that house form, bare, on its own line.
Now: mm 41.2
